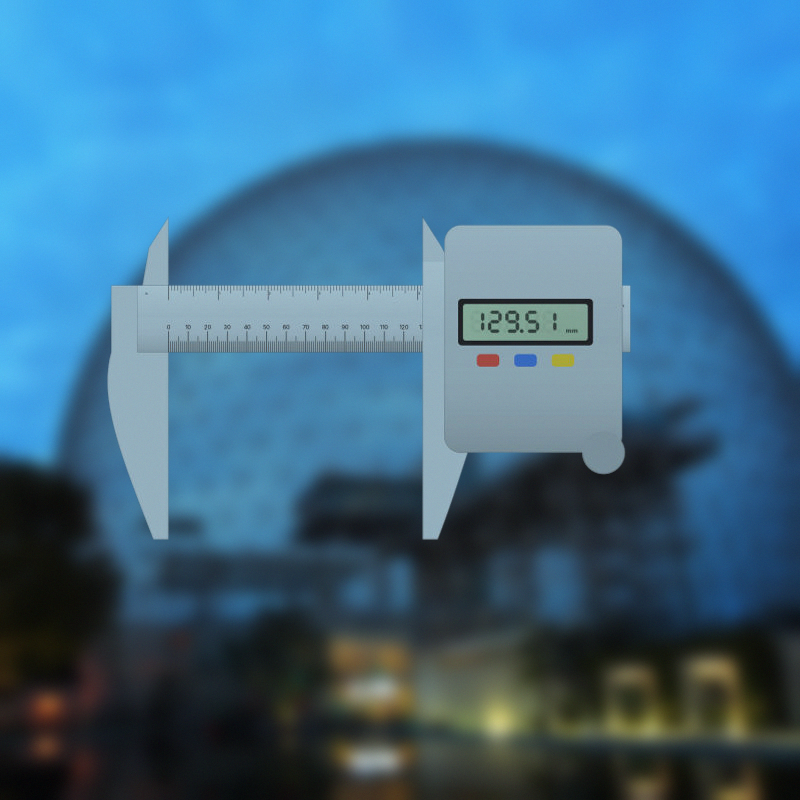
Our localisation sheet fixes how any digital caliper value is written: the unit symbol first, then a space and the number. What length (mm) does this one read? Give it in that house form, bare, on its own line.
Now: mm 129.51
